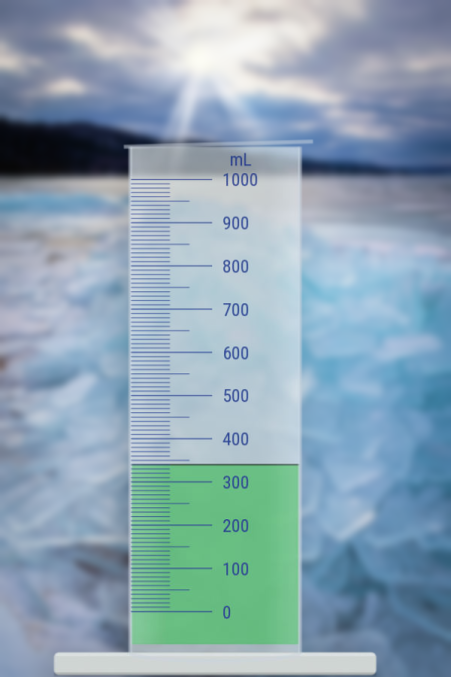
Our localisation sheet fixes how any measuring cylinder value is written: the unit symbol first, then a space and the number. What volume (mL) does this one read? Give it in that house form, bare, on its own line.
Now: mL 340
